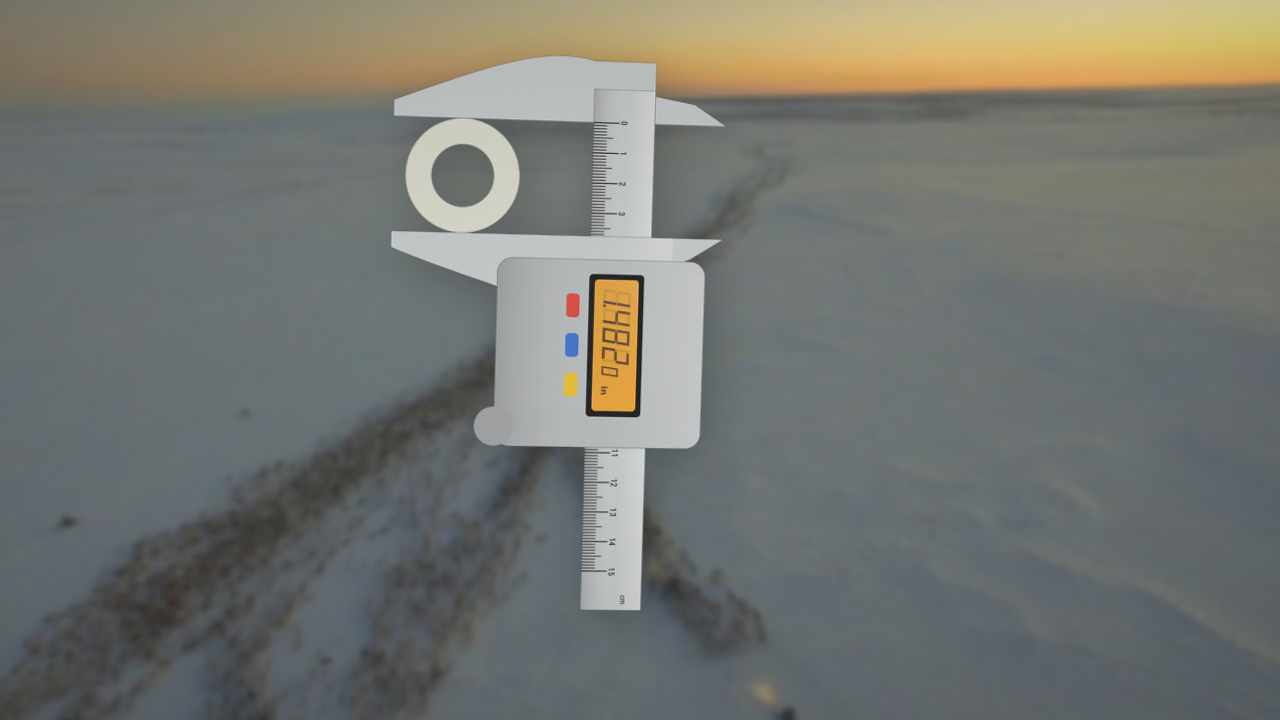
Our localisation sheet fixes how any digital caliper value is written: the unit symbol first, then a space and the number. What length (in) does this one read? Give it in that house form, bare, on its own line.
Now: in 1.4820
